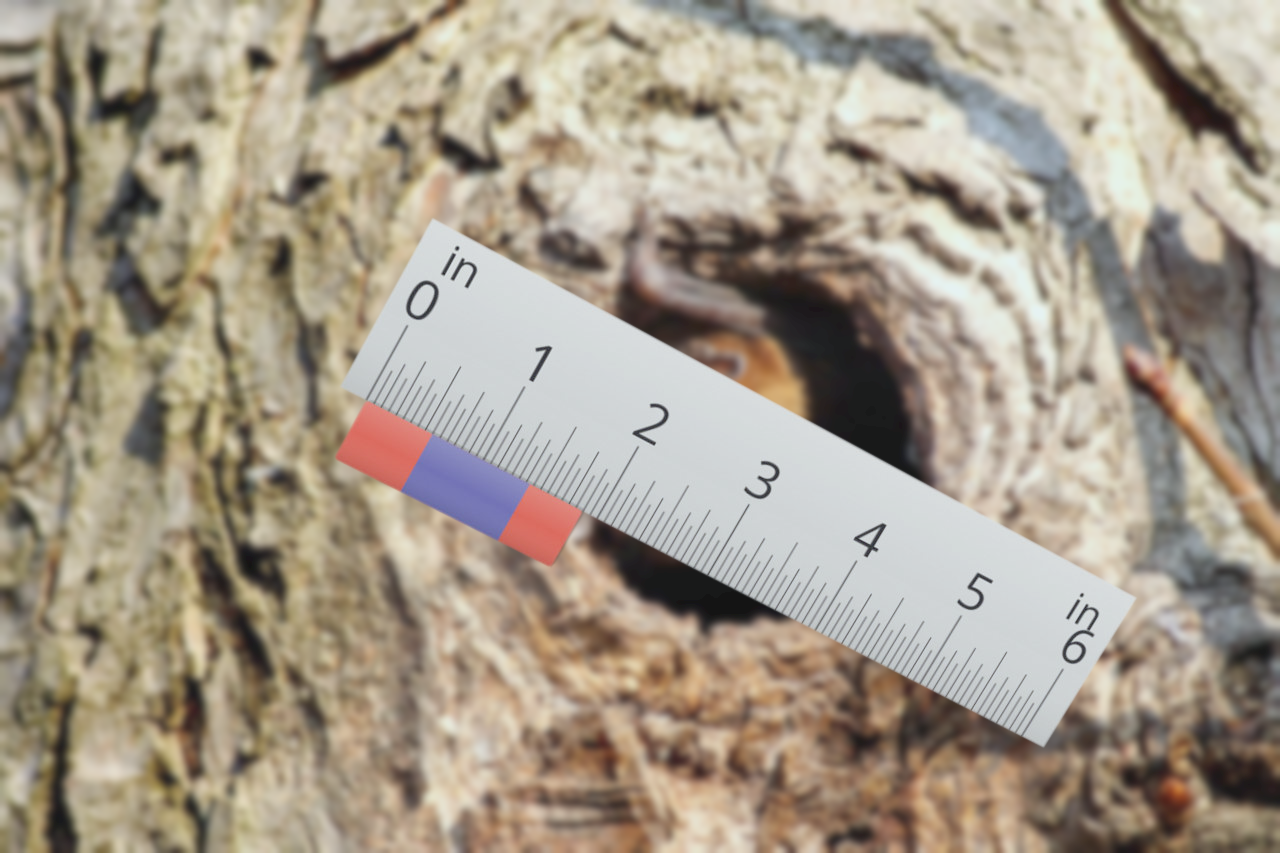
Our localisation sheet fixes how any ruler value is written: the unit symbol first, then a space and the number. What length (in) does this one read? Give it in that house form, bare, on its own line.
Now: in 1.875
